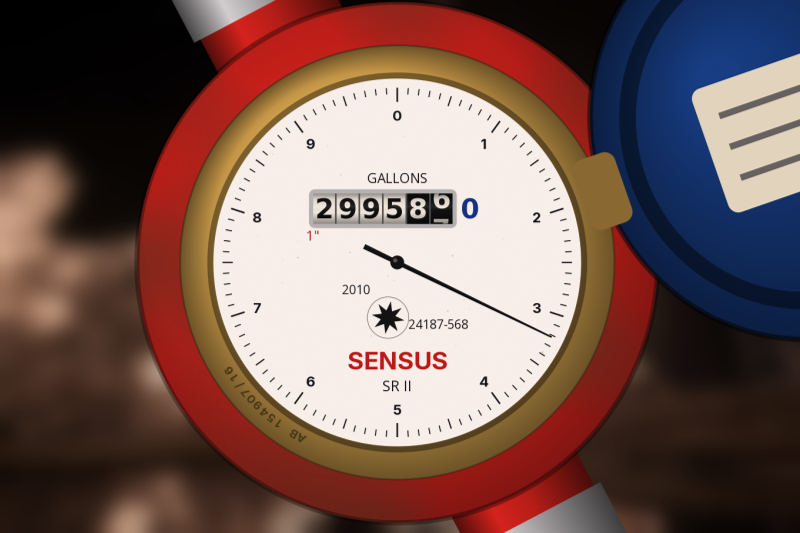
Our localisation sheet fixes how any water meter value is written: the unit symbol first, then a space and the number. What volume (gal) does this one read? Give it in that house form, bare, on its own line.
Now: gal 2995863.2
